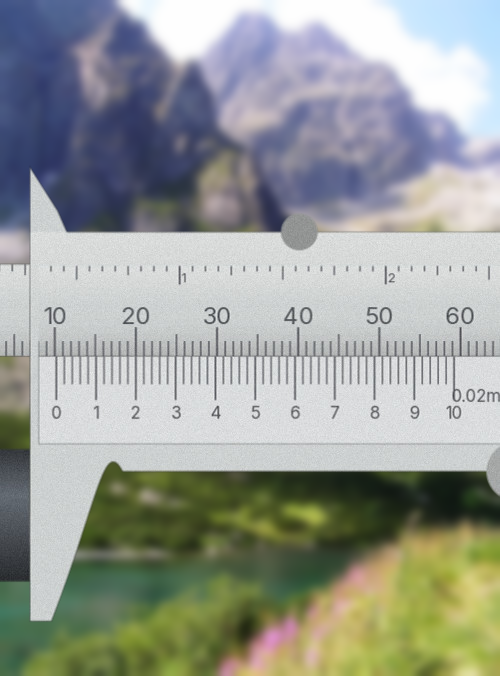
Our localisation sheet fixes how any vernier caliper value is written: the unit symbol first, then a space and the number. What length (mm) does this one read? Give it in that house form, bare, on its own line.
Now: mm 10.2
